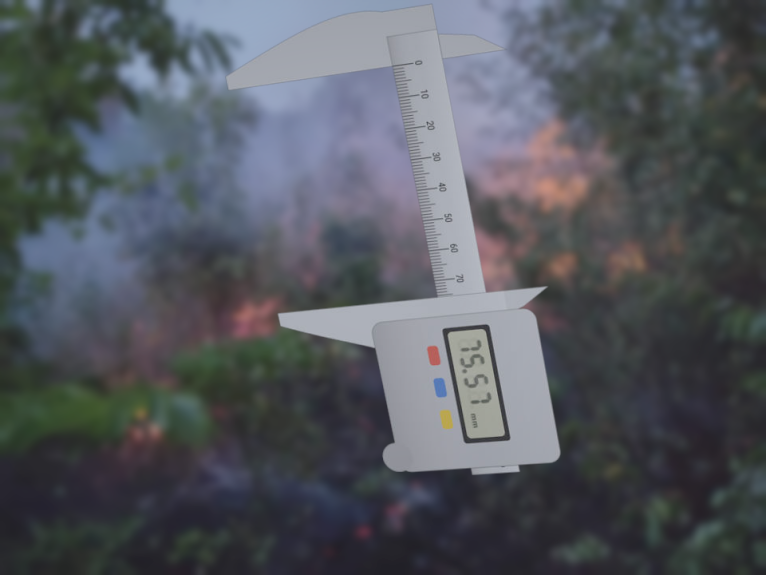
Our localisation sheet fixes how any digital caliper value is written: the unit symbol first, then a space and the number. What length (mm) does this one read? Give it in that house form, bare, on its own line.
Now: mm 75.57
